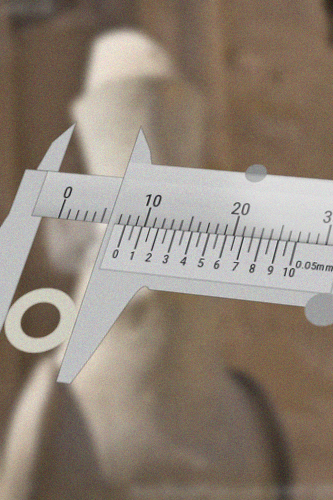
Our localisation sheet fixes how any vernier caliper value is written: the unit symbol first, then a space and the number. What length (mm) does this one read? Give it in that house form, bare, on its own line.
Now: mm 7.8
